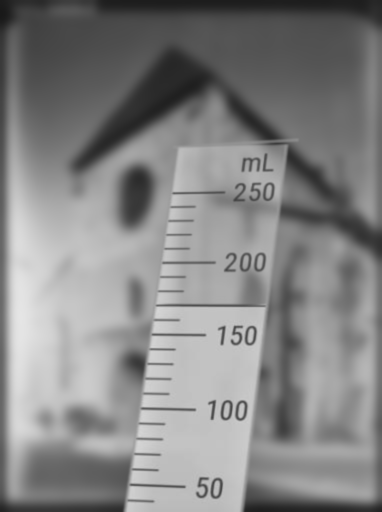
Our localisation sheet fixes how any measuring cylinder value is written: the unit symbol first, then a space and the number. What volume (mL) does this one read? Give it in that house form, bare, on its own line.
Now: mL 170
